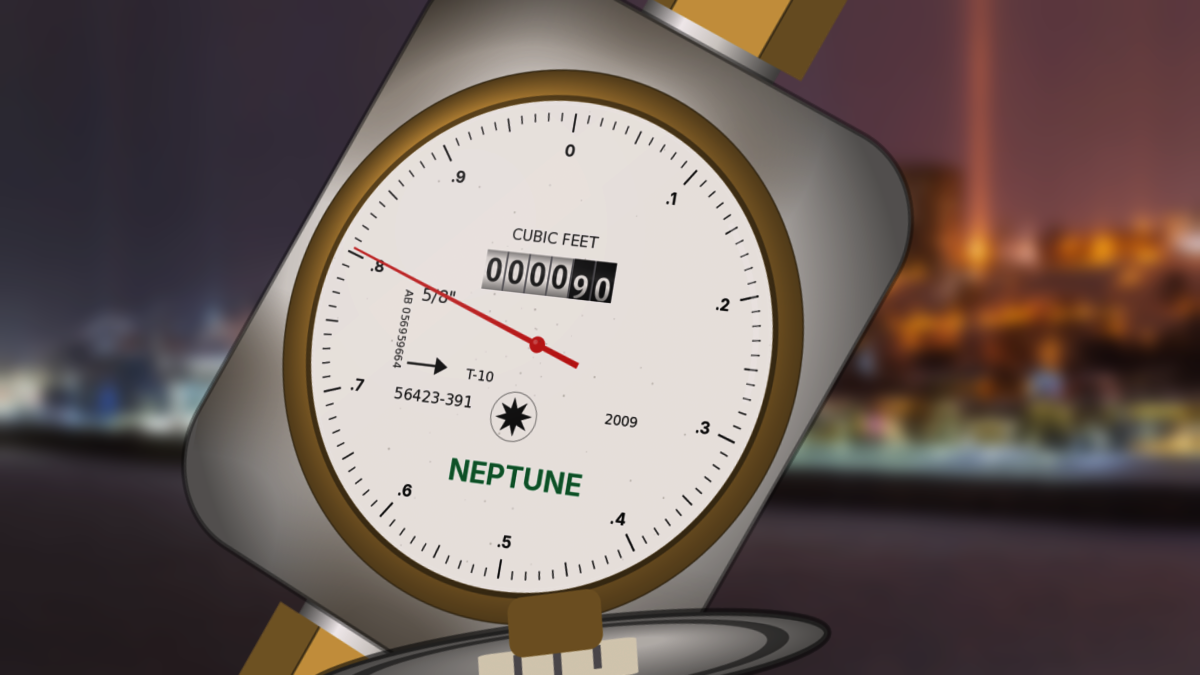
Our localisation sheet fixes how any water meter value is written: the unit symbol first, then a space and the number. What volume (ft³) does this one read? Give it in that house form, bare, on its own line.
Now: ft³ 89.80
